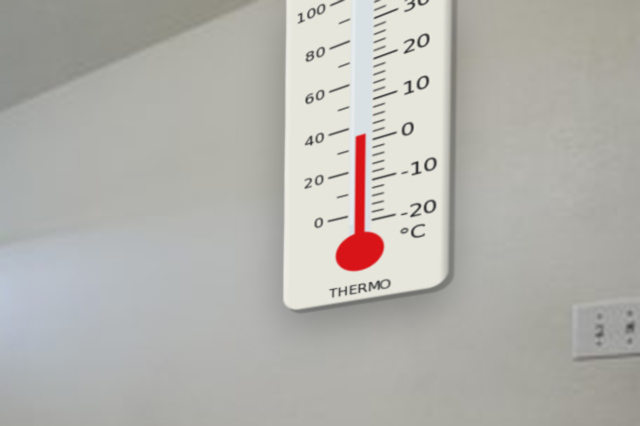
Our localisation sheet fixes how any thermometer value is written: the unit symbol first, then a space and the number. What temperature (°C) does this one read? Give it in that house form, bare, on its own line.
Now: °C 2
